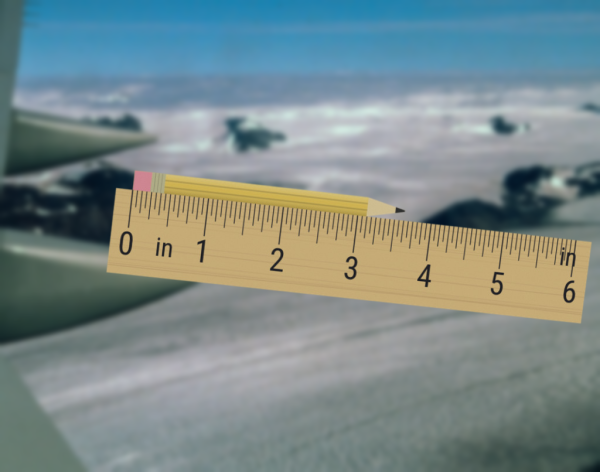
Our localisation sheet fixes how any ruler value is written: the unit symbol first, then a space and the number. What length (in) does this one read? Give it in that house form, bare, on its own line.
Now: in 3.625
